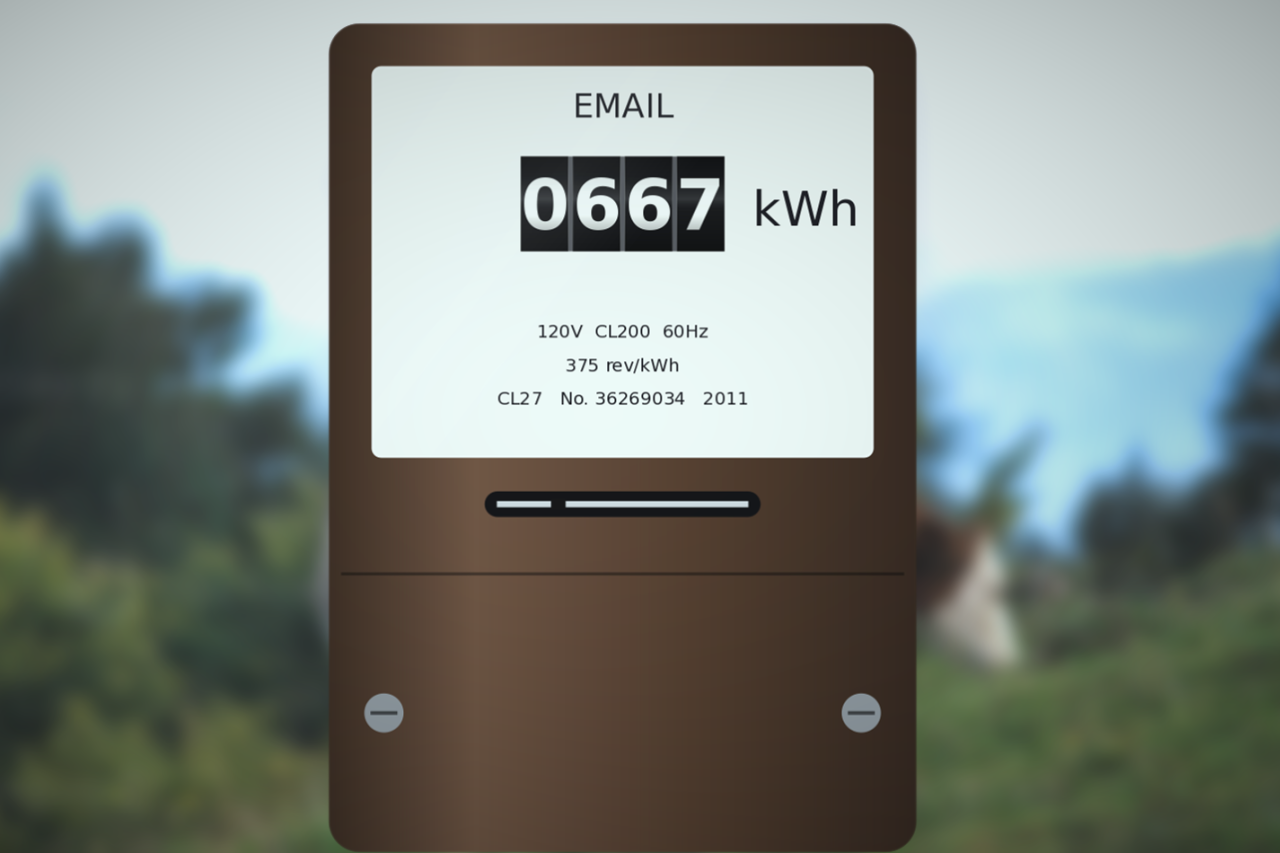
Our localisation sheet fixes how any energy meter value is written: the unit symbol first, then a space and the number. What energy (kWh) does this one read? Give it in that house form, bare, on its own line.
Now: kWh 667
